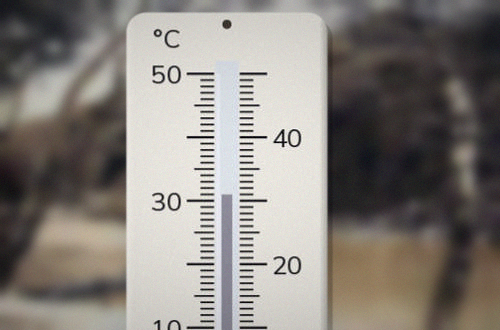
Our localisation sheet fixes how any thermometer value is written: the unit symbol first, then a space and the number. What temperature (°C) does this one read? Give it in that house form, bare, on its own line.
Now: °C 31
